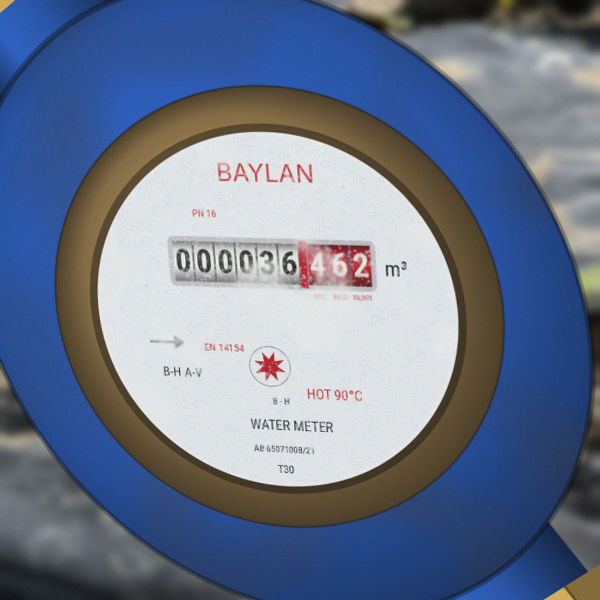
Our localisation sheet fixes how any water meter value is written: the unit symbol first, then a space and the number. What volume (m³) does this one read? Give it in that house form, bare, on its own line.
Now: m³ 36.462
